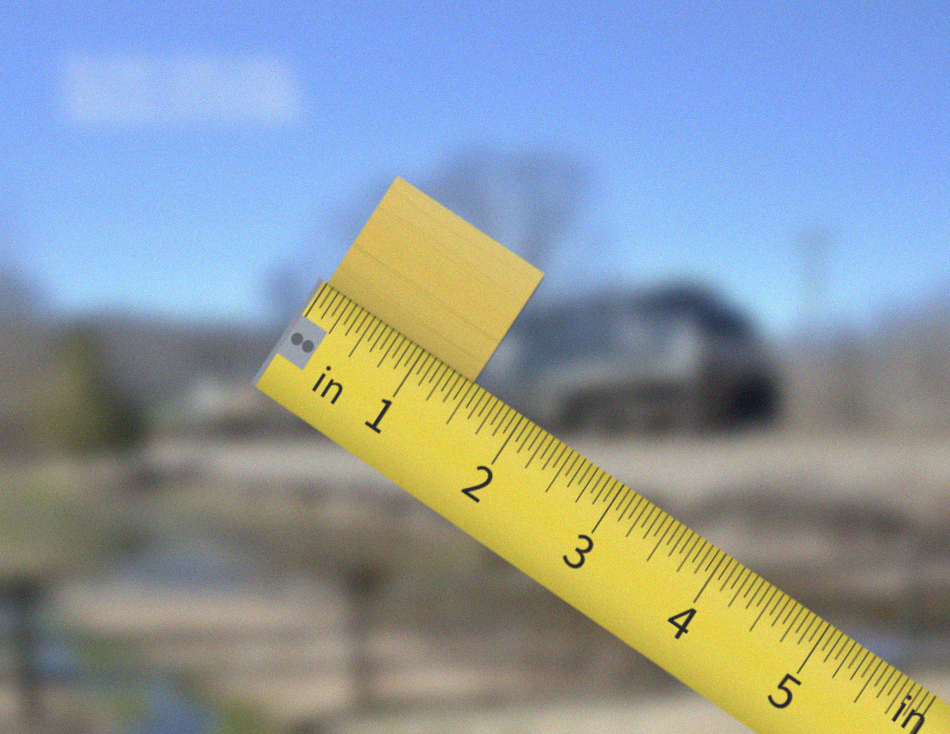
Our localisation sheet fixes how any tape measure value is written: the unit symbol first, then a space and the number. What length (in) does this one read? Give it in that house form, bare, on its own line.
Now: in 1.5
